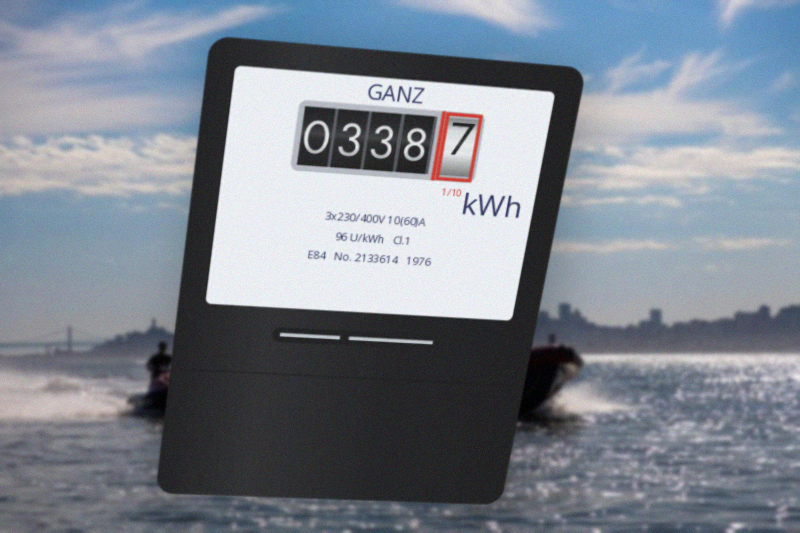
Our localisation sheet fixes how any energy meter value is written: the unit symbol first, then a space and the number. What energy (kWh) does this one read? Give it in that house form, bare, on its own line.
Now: kWh 338.7
